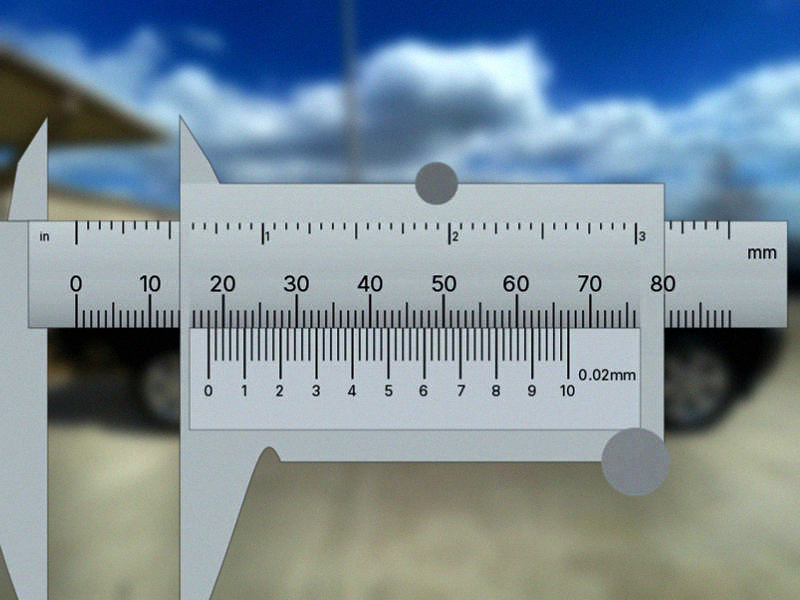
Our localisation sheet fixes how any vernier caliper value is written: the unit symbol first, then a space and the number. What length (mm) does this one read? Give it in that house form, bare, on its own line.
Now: mm 18.0
